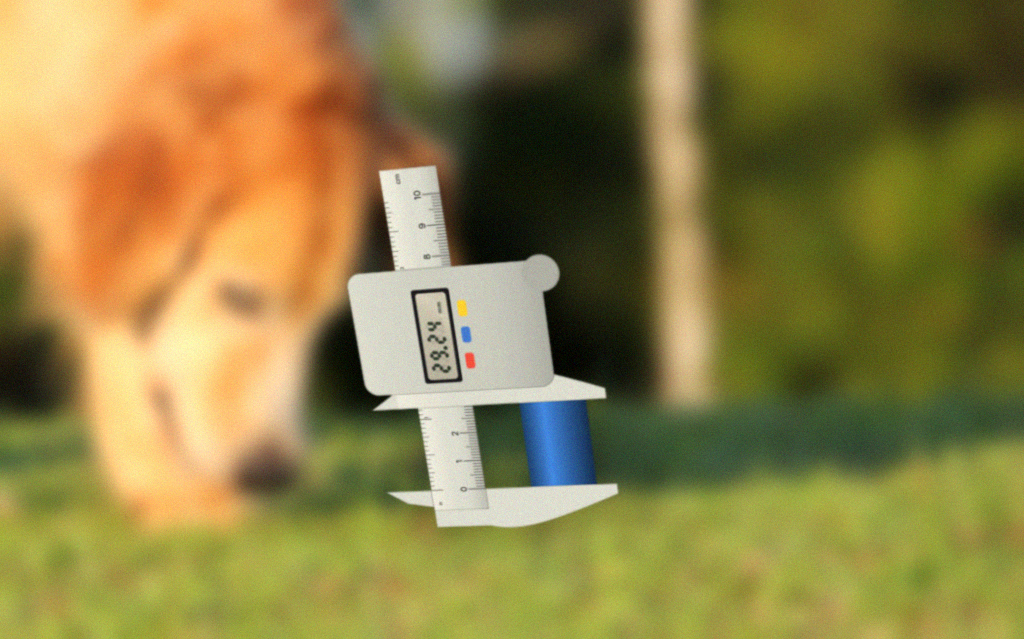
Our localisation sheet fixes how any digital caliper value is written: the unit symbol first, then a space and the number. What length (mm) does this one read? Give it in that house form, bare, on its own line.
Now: mm 29.24
